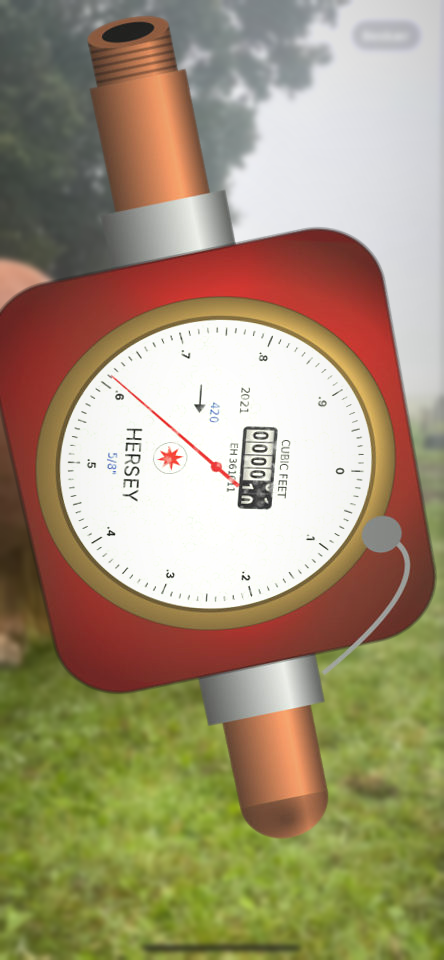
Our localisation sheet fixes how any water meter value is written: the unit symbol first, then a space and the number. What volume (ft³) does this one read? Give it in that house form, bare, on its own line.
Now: ft³ 9.61
